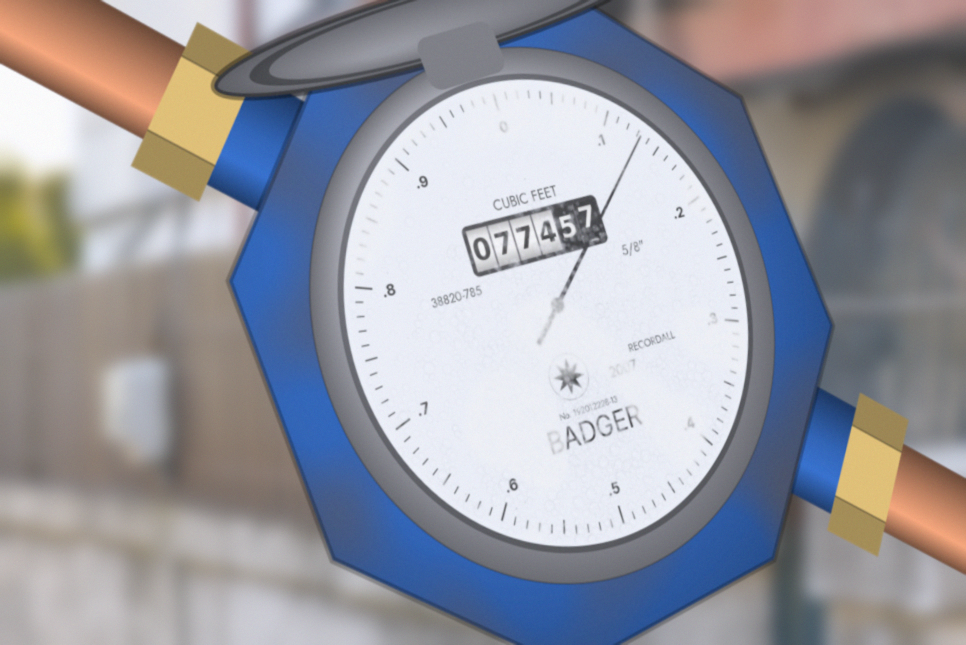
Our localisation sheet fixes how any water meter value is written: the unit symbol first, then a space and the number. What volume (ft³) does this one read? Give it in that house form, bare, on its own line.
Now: ft³ 77457.13
